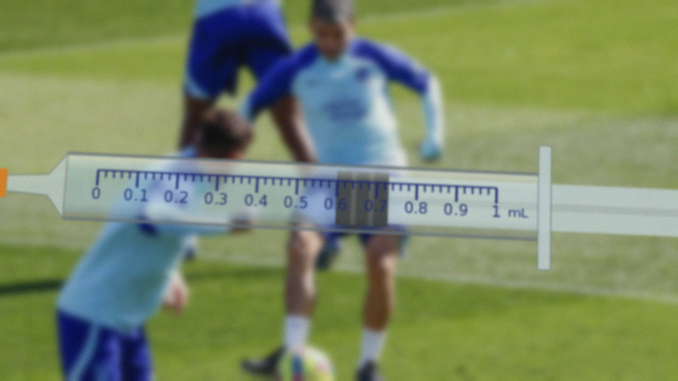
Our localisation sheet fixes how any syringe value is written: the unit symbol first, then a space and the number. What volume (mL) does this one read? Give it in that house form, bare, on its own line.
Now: mL 0.6
